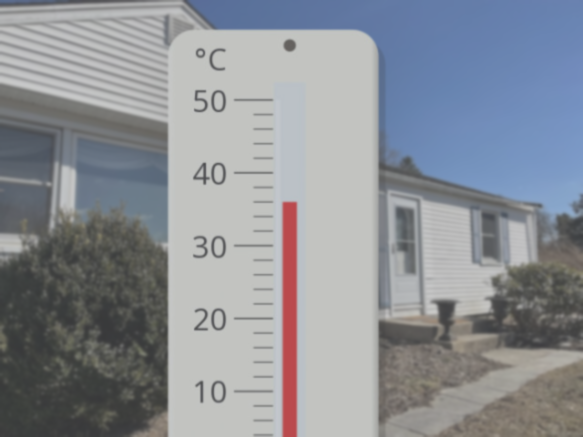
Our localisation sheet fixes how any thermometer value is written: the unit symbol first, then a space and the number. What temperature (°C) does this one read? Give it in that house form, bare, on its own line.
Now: °C 36
